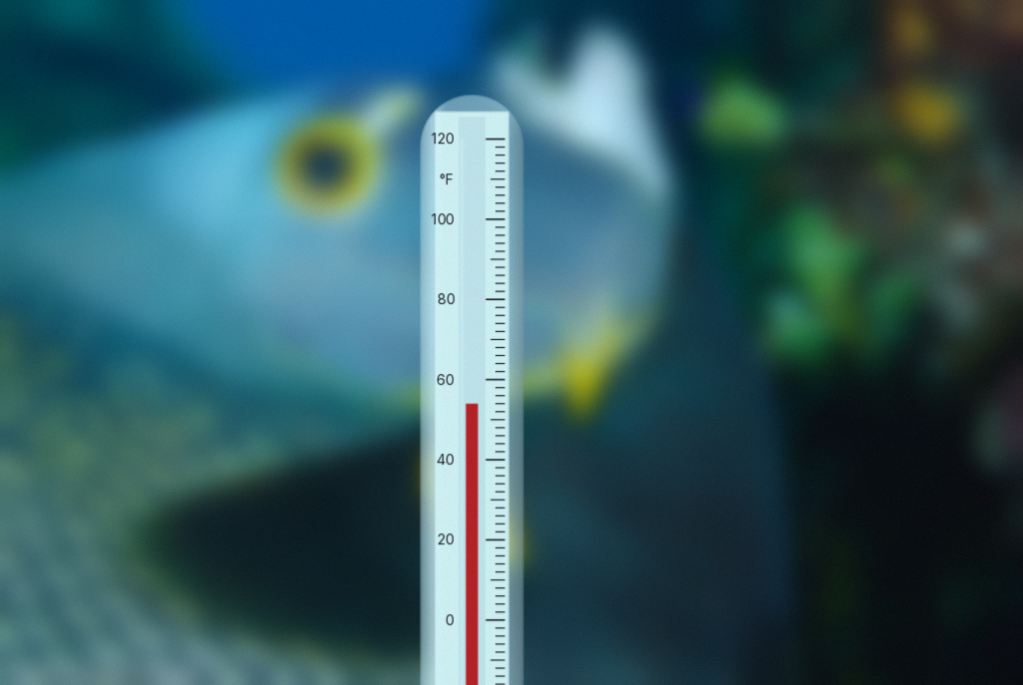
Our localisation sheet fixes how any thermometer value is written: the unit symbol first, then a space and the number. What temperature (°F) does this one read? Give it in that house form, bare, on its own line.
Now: °F 54
